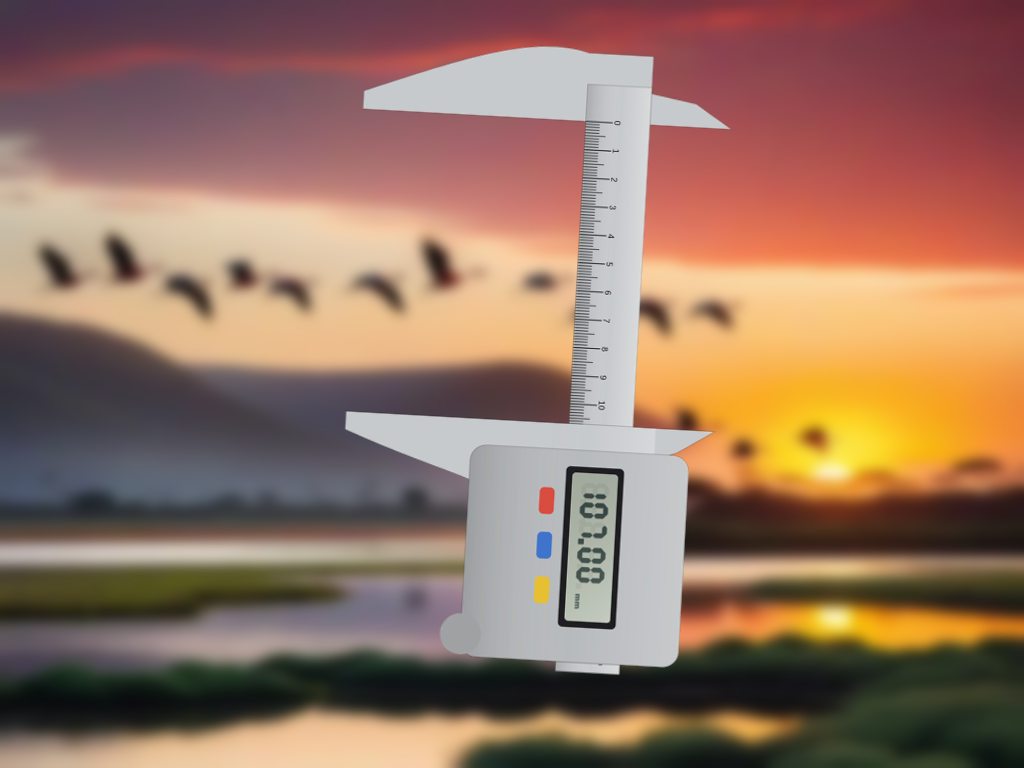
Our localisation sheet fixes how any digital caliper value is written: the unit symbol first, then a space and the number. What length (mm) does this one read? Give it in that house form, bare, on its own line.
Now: mm 107.00
